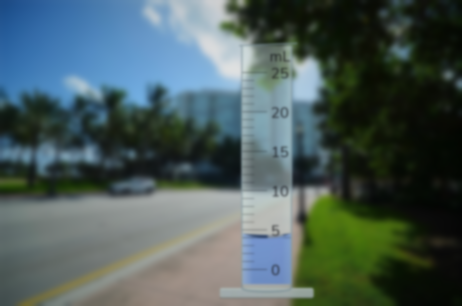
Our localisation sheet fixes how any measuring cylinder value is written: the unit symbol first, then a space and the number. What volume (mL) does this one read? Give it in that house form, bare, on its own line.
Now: mL 4
